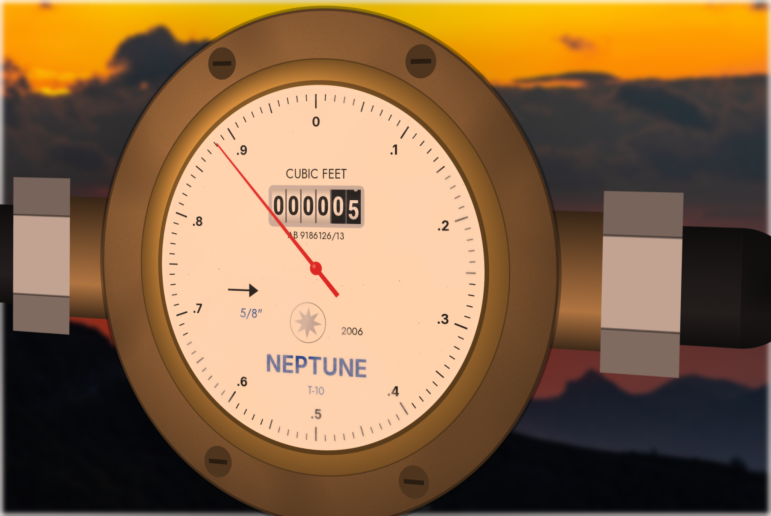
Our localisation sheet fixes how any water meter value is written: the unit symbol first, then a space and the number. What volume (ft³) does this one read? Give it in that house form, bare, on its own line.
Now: ft³ 4.88
